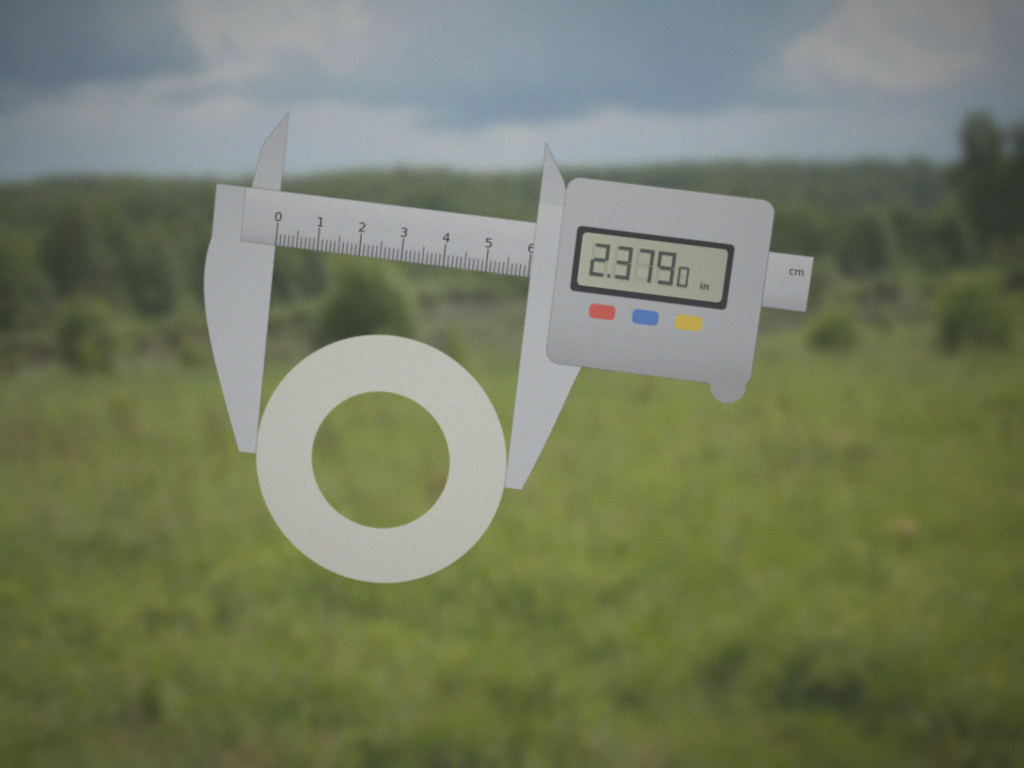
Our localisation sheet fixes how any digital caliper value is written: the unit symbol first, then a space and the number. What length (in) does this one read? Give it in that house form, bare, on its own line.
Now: in 2.3790
